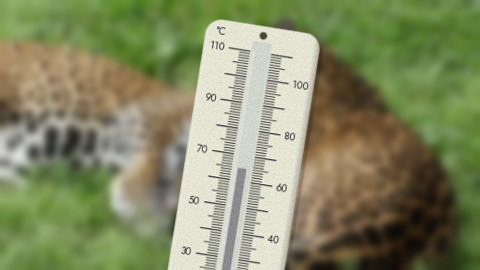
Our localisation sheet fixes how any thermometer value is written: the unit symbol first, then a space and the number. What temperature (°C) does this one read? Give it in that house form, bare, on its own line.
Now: °C 65
